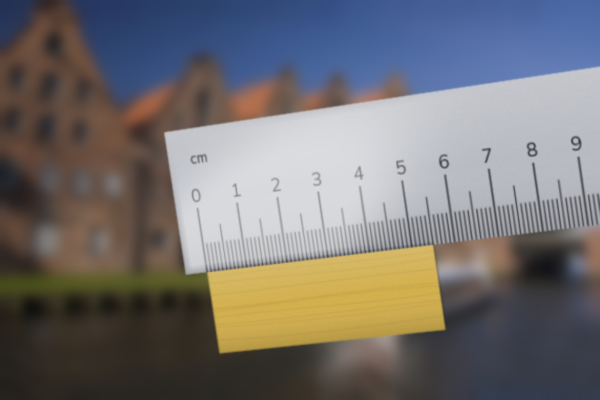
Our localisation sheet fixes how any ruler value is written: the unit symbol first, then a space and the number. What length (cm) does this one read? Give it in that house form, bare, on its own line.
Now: cm 5.5
